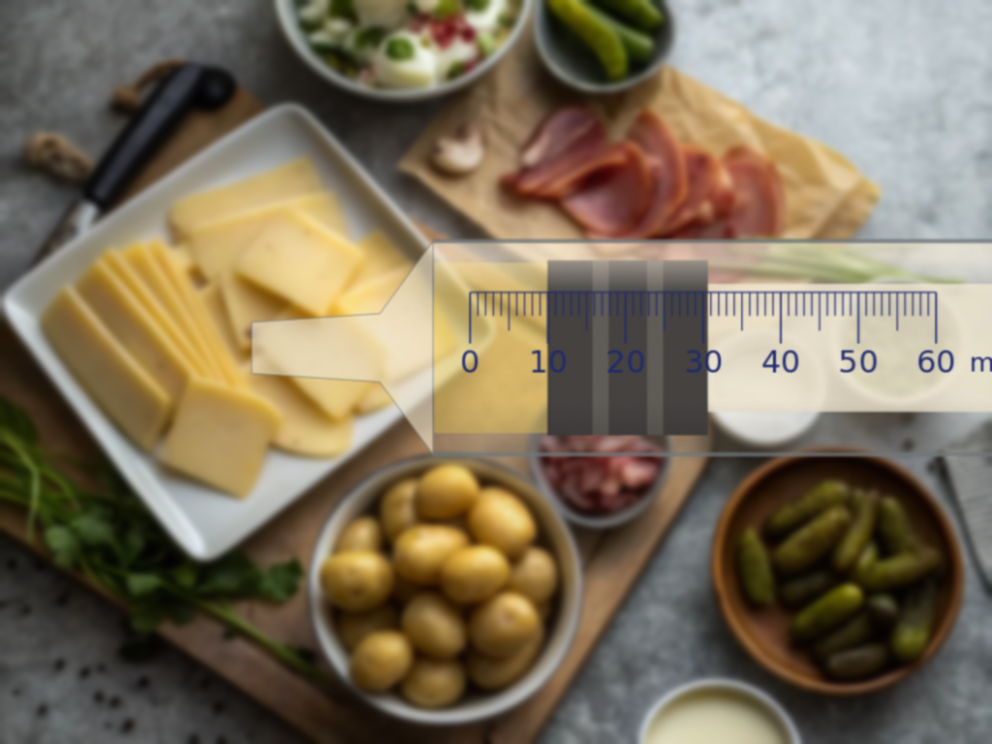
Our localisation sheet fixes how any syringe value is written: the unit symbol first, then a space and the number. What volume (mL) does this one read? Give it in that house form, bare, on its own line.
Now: mL 10
